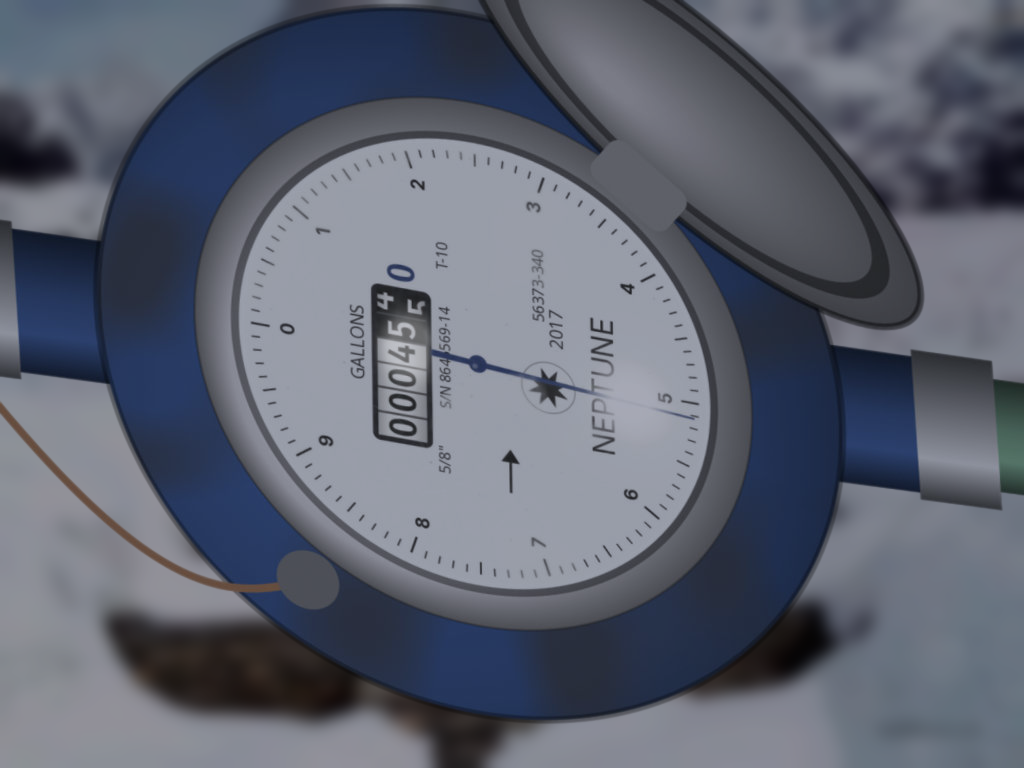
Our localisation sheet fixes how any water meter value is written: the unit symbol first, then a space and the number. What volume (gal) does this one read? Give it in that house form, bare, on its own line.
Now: gal 4545.1
